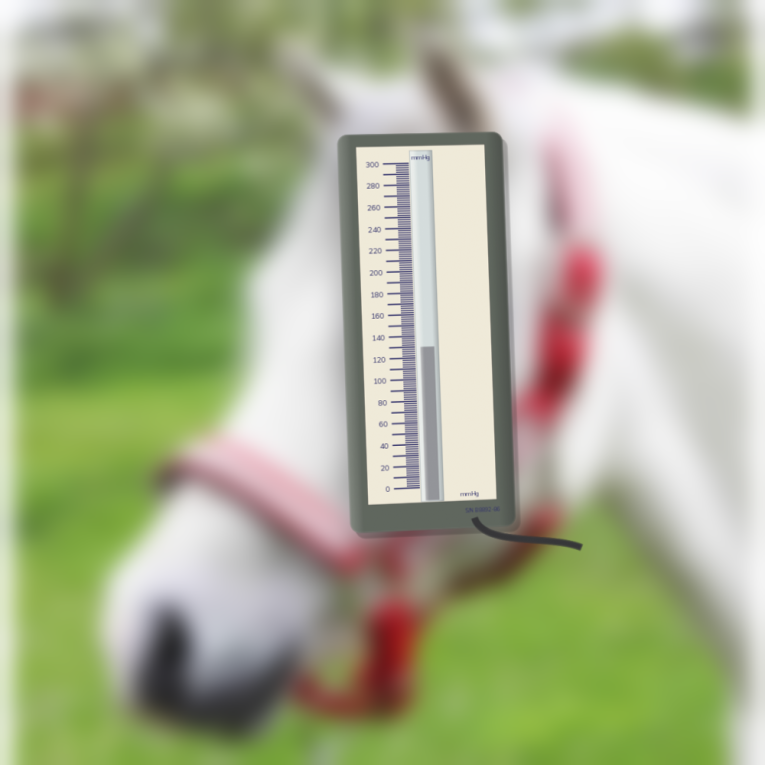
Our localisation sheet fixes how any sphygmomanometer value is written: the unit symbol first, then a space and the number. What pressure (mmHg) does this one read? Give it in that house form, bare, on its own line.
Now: mmHg 130
